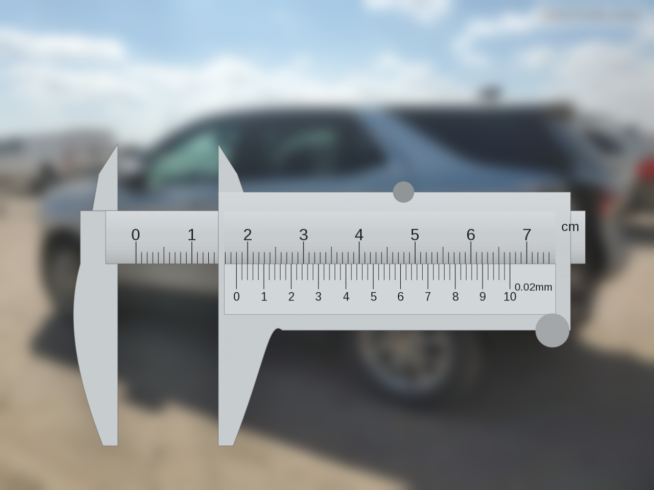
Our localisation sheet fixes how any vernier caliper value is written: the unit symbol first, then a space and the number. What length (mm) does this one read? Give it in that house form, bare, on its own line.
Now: mm 18.0
